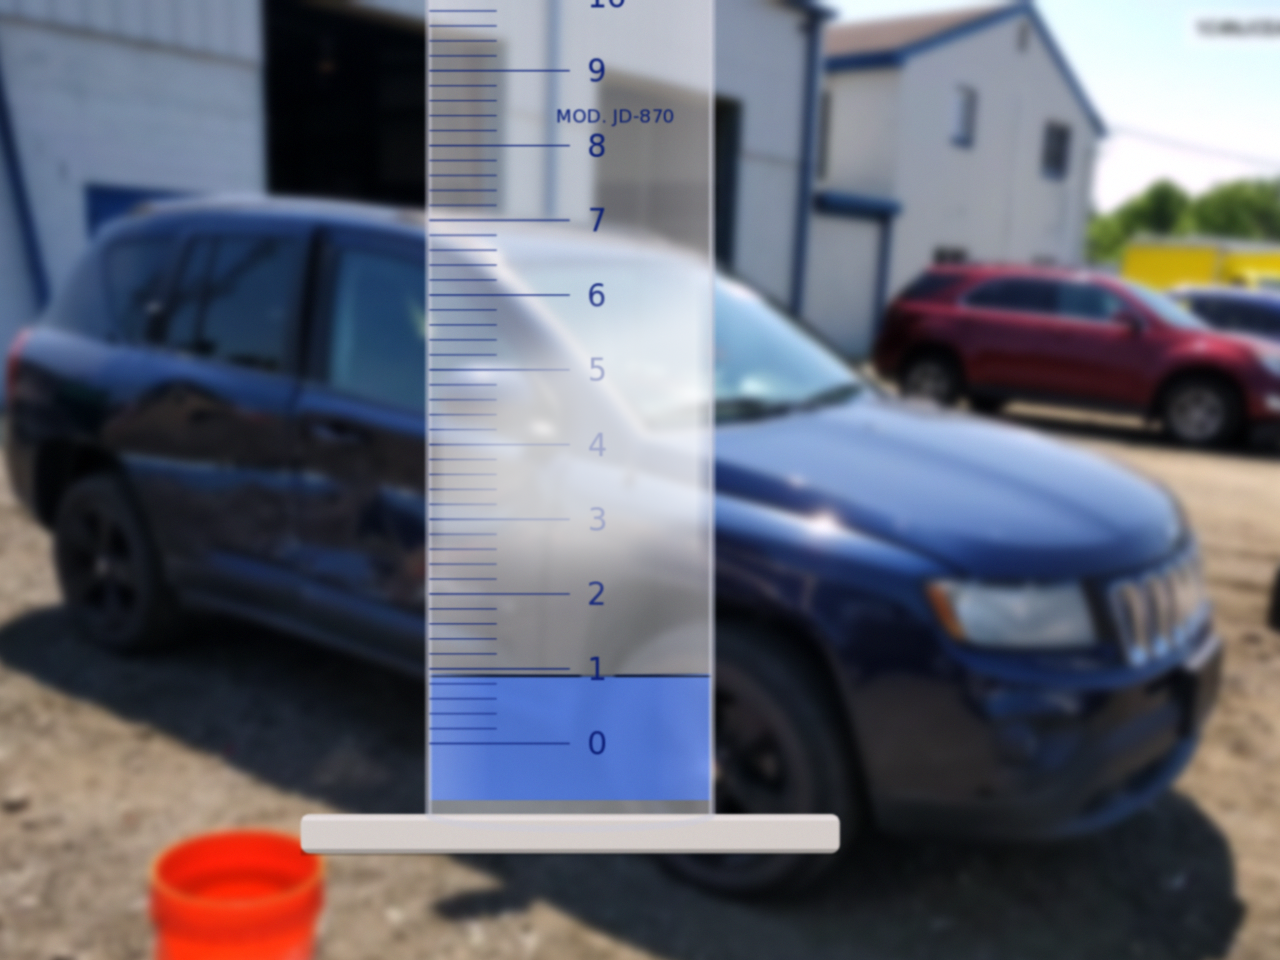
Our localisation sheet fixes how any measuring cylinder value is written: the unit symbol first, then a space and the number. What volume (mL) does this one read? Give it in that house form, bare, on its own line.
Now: mL 0.9
